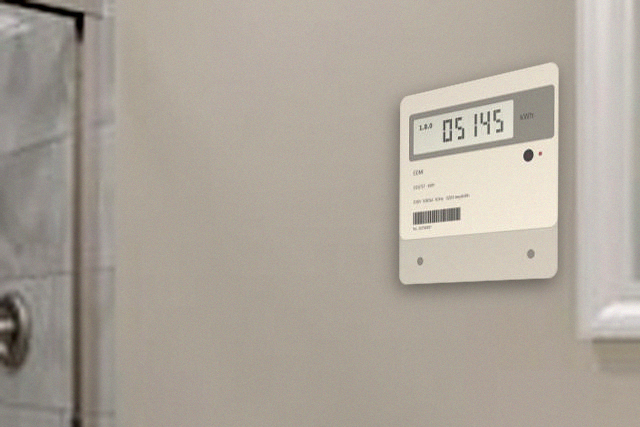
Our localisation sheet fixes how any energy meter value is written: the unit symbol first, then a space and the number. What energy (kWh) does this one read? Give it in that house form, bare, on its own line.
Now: kWh 5145
